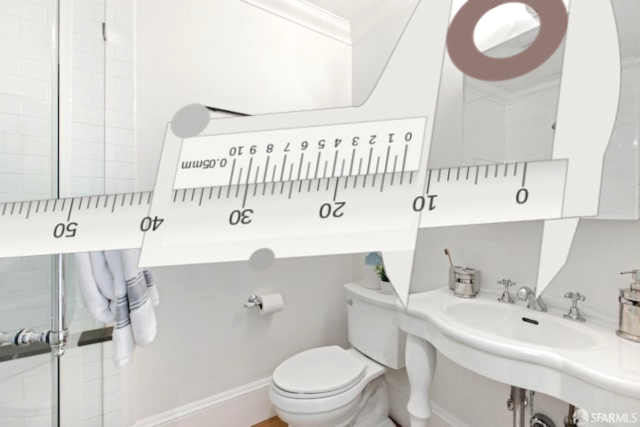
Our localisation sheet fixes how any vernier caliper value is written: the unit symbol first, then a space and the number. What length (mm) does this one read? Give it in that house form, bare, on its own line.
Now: mm 13.0
